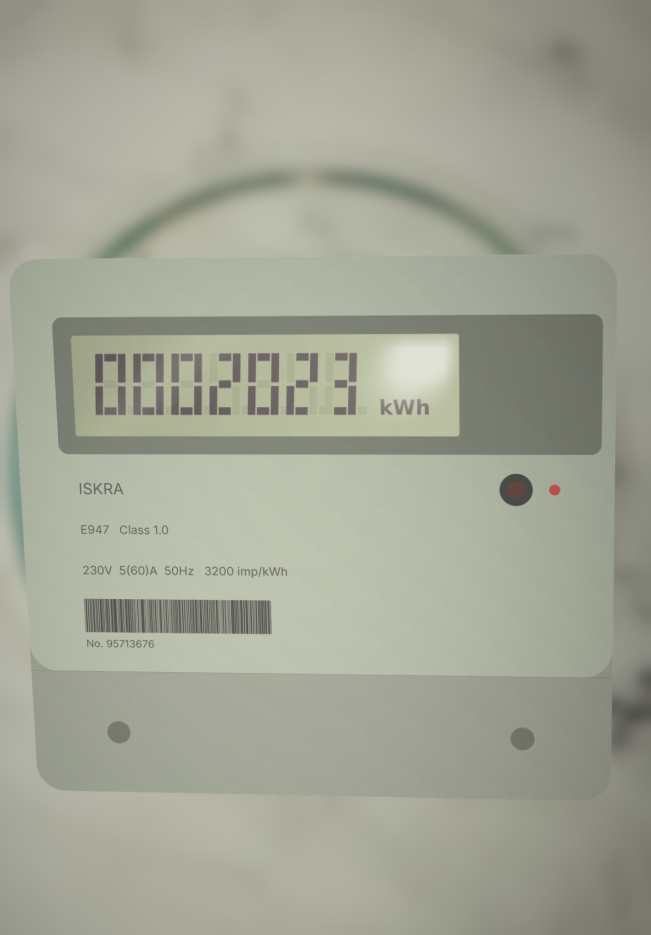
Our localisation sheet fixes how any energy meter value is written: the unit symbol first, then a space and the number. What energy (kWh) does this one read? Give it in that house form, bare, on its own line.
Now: kWh 2023
